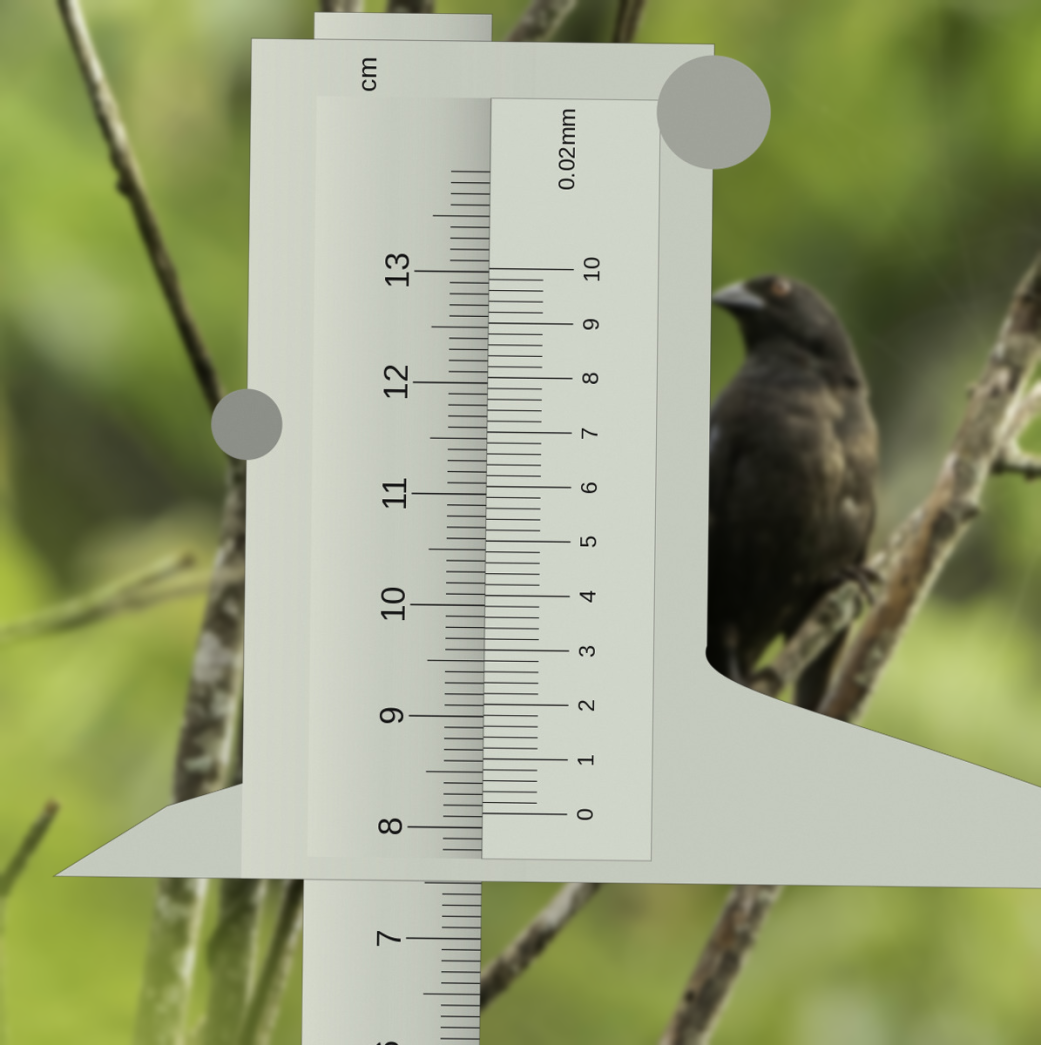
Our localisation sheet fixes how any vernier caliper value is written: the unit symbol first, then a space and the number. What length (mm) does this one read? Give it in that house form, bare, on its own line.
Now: mm 81.3
